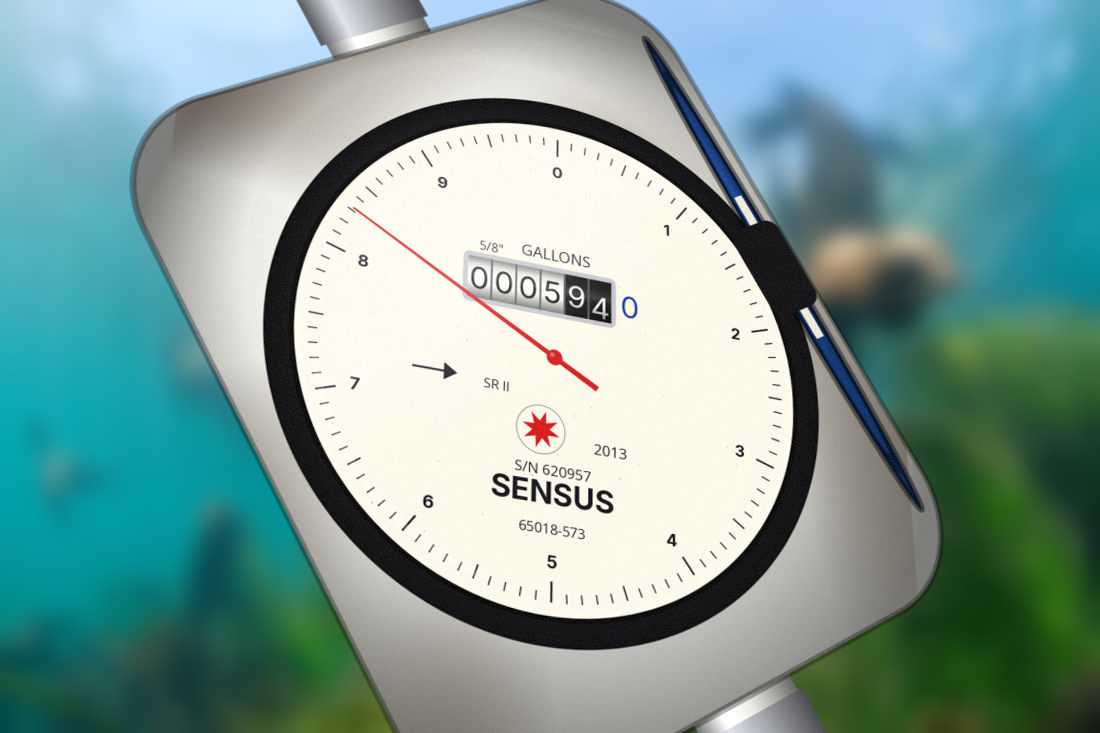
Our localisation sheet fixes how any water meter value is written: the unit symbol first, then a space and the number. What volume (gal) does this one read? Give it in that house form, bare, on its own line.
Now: gal 5938.3
